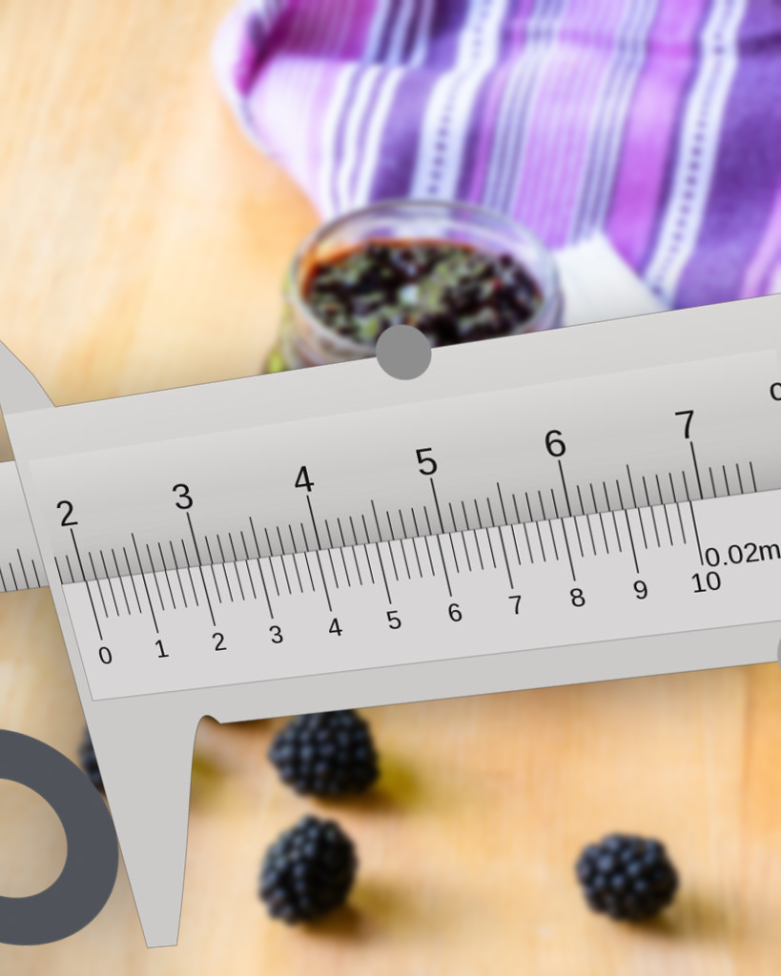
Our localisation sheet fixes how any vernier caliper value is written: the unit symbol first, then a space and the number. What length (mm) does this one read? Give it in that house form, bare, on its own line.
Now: mm 20.1
